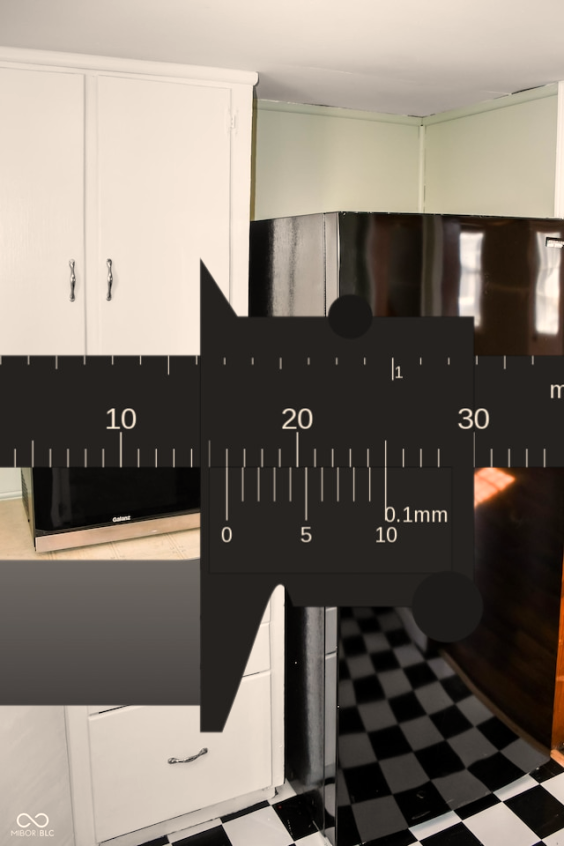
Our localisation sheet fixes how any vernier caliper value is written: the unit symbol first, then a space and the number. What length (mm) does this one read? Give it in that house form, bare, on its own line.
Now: mm 16.0
